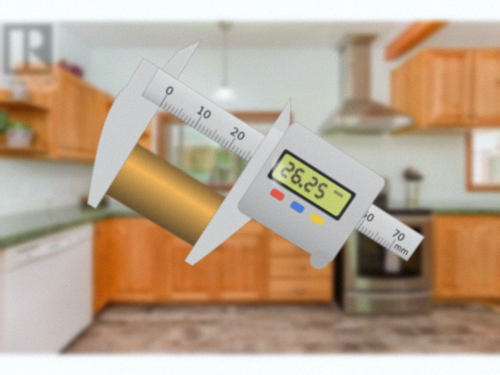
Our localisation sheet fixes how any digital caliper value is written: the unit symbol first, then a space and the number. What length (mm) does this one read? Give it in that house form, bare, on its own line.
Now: mm 26.25
